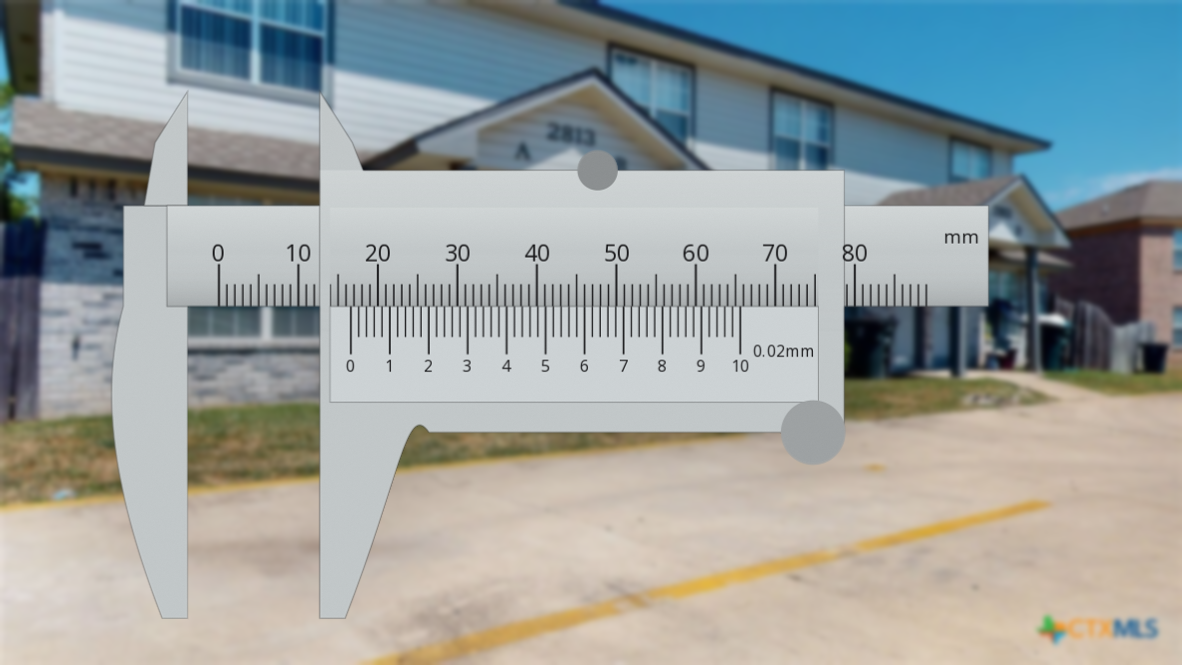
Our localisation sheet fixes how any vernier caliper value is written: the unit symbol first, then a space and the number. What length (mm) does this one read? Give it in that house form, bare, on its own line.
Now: mm 16.6
